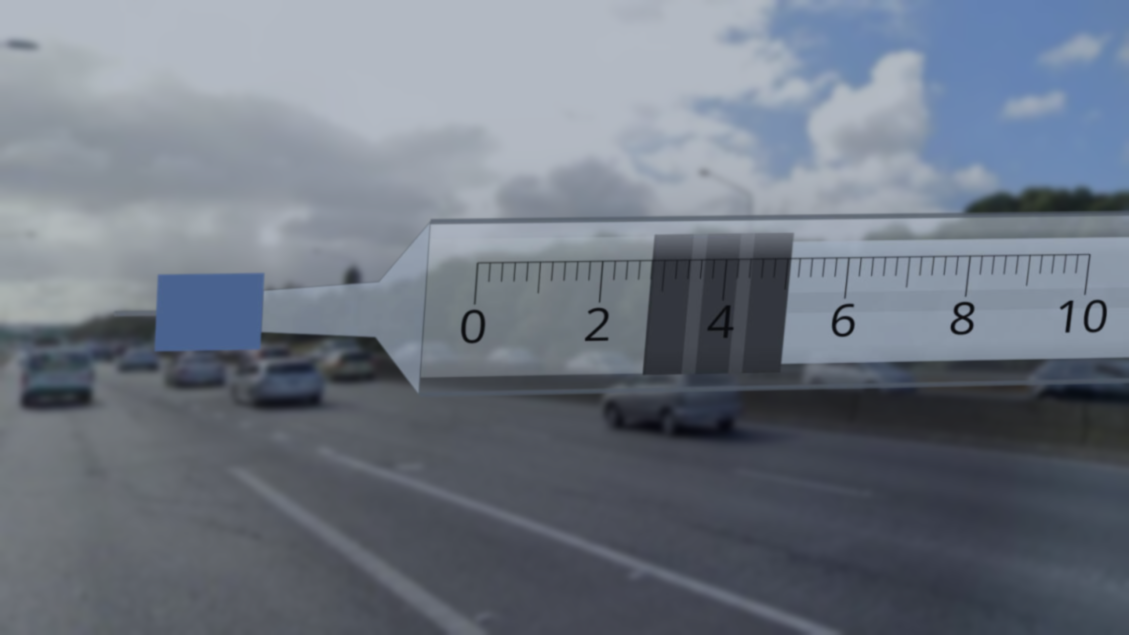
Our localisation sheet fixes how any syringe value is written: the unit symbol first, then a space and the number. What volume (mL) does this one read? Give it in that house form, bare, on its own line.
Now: mL 2.8
